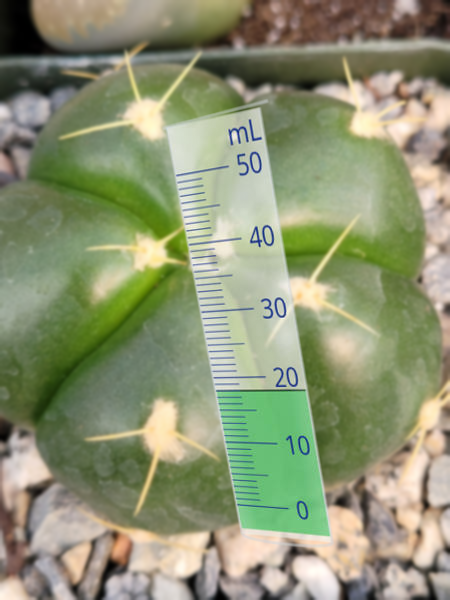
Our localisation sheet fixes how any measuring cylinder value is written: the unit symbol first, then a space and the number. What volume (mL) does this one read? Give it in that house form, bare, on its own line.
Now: mL 18
